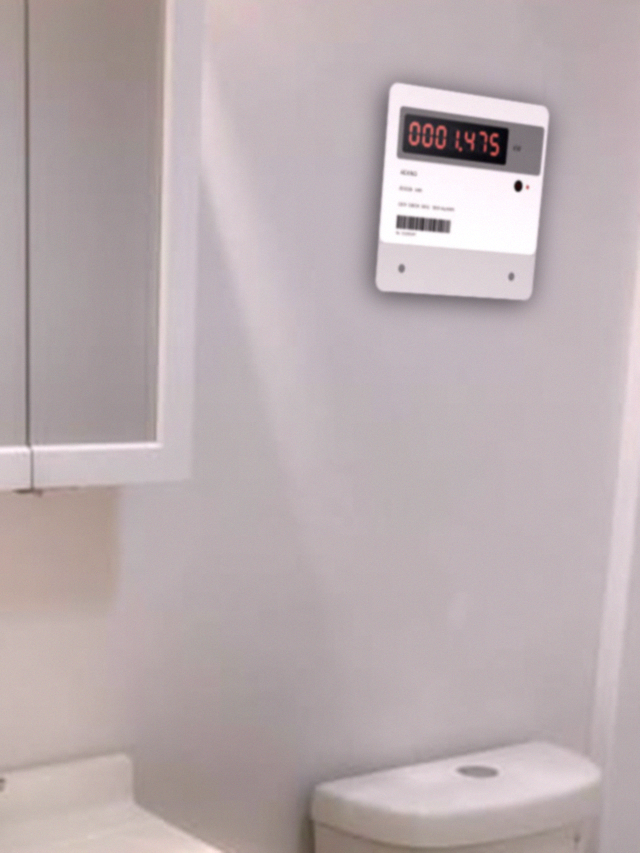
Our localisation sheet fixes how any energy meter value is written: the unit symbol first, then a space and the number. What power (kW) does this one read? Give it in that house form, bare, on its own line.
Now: kW 1.475
